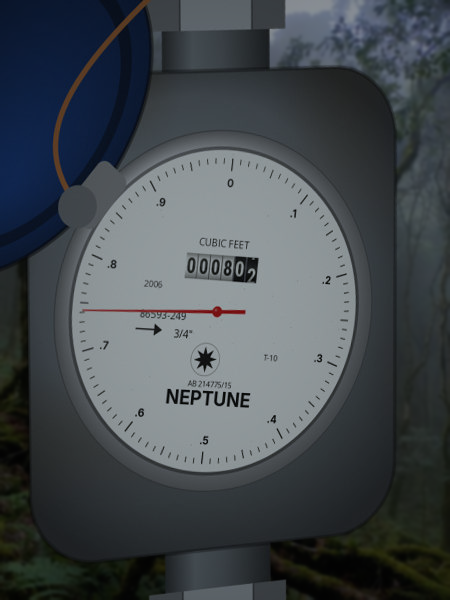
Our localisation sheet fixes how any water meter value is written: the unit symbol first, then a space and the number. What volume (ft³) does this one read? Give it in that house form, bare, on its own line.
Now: ft³ 801.74
